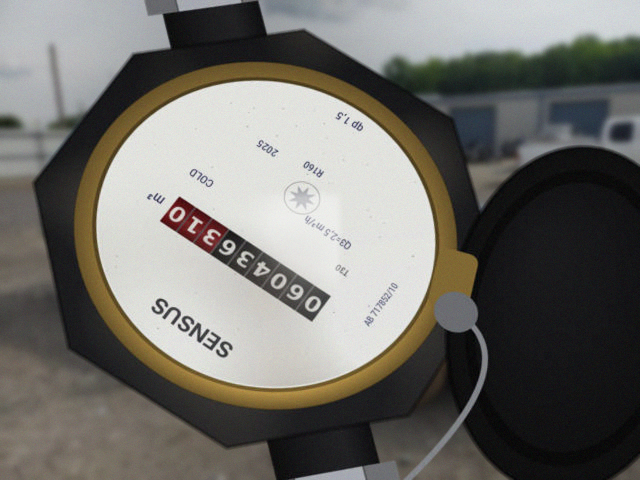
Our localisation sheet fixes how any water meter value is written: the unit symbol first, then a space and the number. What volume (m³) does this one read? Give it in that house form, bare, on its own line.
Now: m³ 60436.310
